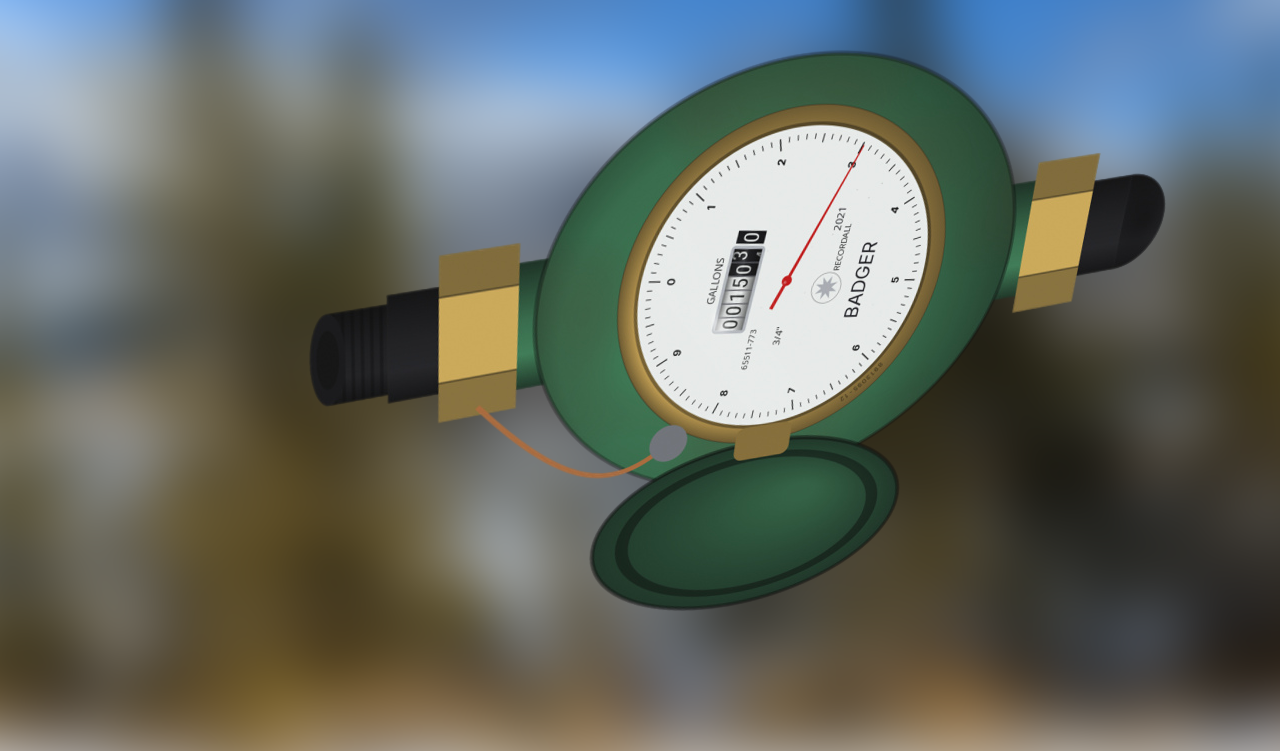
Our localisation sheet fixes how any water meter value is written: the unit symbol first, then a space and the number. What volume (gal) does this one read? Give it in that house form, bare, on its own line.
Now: gal 15033.0
